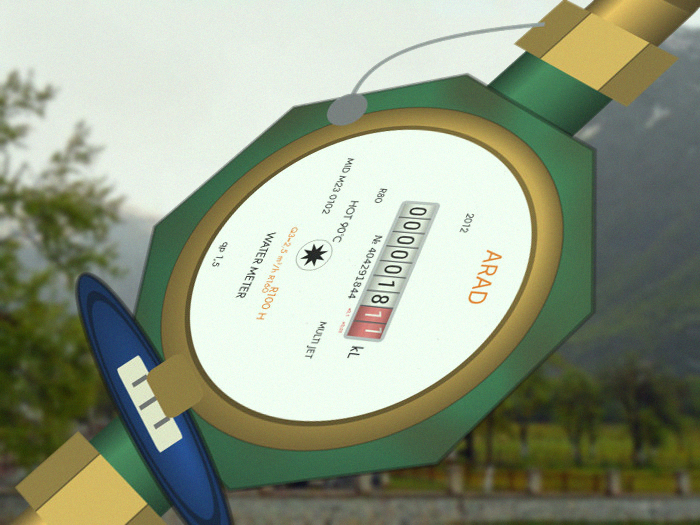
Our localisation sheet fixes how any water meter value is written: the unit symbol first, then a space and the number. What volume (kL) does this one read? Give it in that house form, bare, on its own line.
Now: kL 18.11
